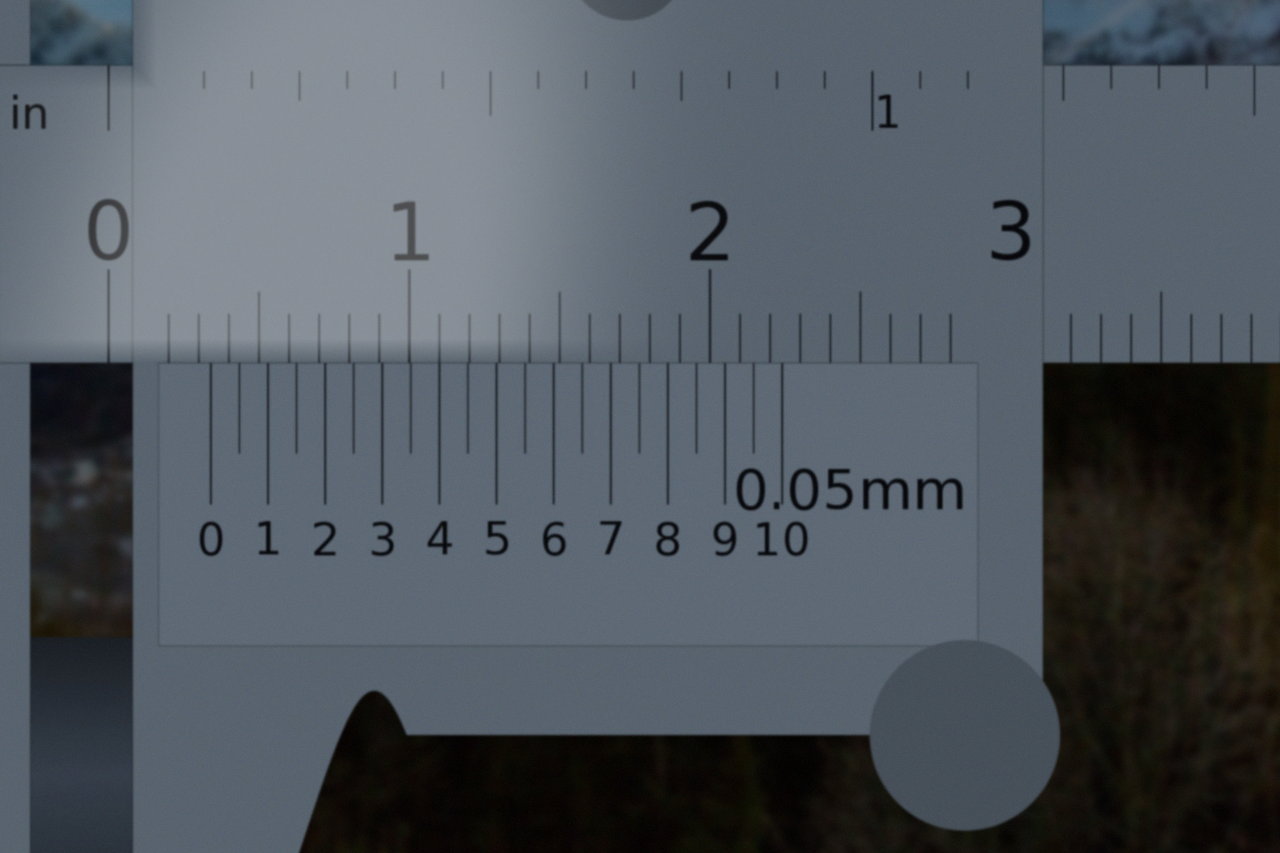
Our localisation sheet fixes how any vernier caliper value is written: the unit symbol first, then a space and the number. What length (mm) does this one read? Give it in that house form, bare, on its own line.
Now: mm 3.4
